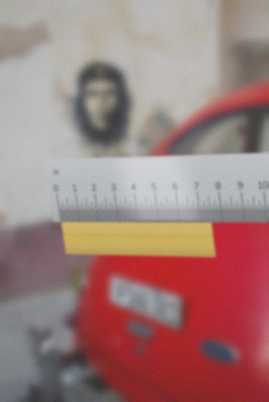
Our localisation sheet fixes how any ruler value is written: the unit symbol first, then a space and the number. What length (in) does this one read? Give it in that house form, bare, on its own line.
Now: in 7.5
